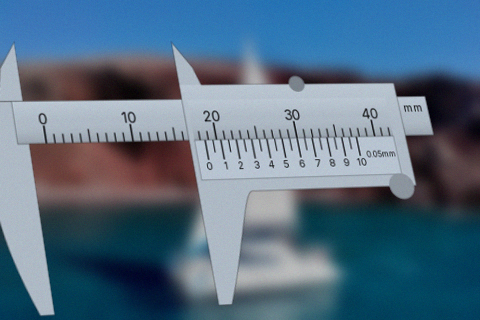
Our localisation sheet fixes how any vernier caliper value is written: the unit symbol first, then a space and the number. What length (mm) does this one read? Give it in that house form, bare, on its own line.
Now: mm 18.6
